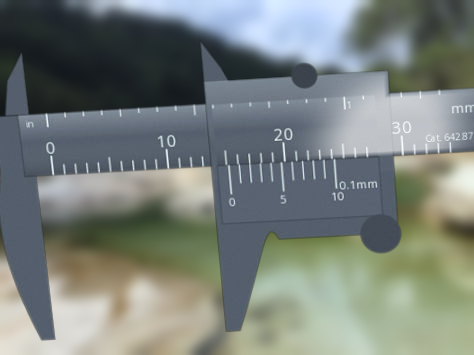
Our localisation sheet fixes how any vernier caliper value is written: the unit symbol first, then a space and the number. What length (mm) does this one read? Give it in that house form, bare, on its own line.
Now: mm 15.2
